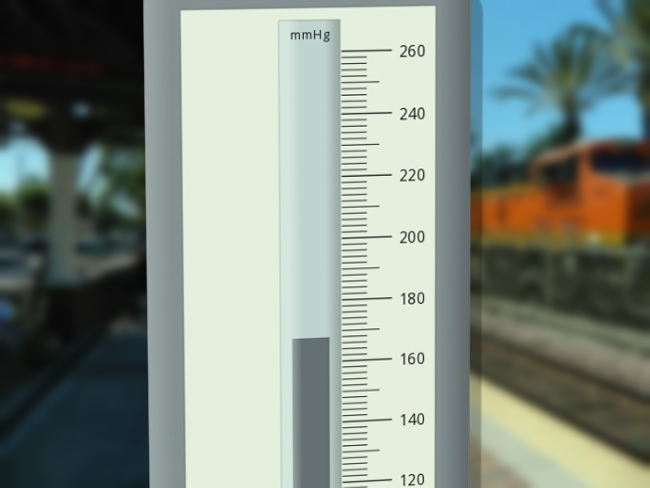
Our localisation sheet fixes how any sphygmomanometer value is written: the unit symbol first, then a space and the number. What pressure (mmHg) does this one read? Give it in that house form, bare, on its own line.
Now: mmHg 168
